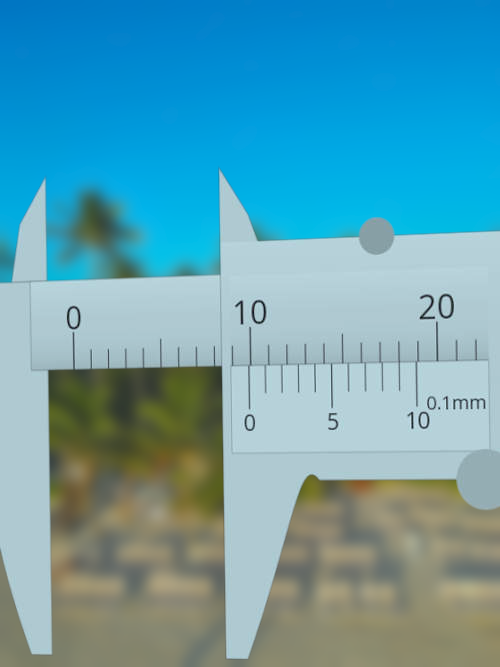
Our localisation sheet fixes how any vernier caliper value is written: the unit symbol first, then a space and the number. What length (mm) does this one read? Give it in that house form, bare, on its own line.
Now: mm 9.9
